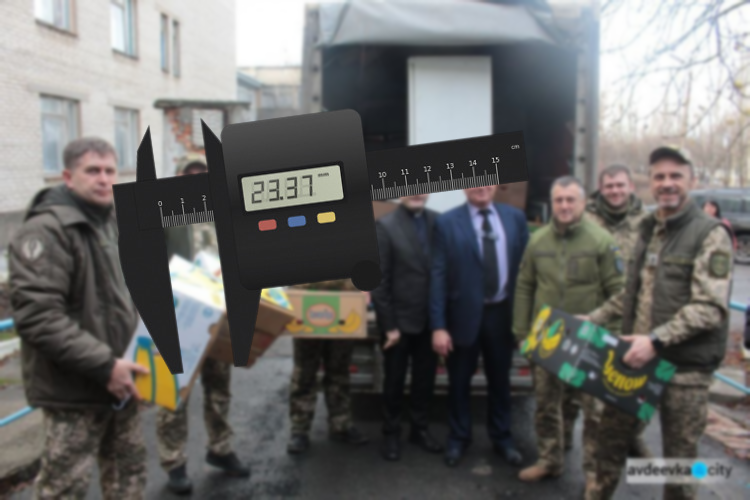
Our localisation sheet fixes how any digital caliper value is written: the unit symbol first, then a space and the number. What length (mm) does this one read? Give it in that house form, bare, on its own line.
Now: mm 23.37
